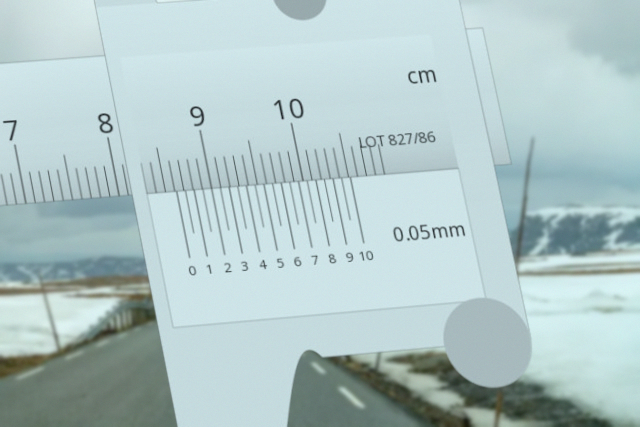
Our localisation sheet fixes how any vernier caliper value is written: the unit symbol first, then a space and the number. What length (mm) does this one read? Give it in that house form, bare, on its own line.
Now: mm 86.2
